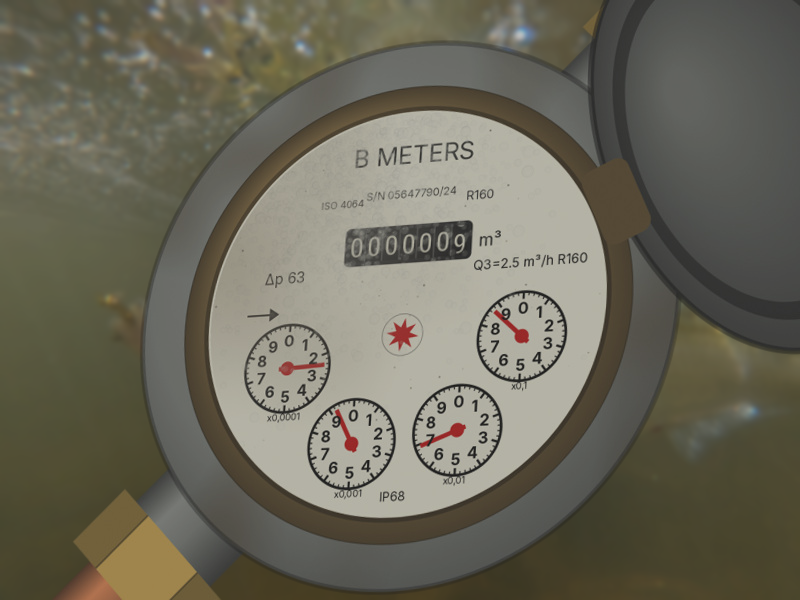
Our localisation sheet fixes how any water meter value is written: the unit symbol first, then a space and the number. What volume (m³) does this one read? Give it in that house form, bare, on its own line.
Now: m³ 8.8692
